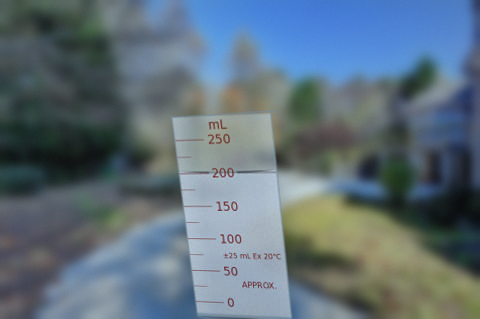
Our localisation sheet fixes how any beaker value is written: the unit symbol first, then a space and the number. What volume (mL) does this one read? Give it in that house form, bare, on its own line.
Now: mL 200
